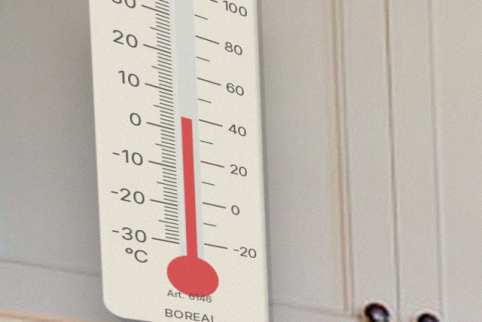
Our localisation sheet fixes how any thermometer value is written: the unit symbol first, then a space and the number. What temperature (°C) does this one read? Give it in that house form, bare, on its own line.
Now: °C 4
